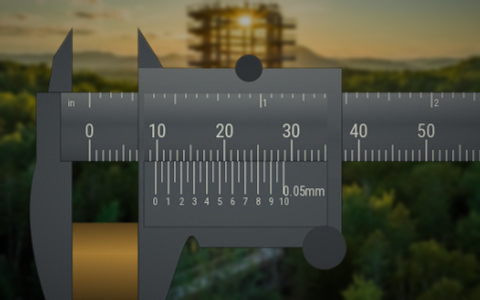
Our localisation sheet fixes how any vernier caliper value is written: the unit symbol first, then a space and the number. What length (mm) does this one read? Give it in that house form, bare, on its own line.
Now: mm 9.8
